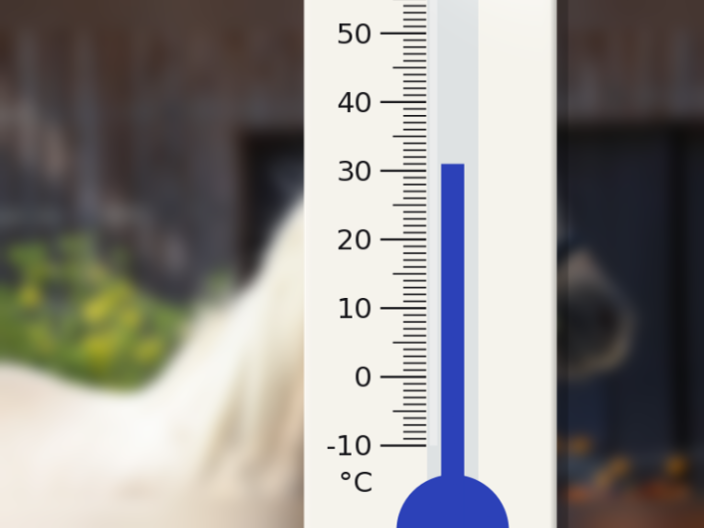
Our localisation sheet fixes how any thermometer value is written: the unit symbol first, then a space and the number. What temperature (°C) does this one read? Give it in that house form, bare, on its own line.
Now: °C 31
